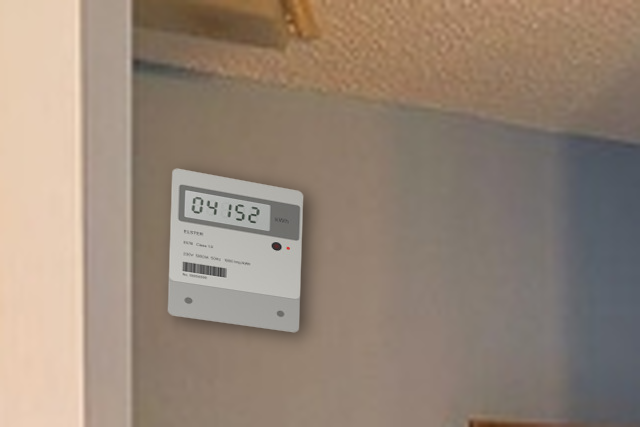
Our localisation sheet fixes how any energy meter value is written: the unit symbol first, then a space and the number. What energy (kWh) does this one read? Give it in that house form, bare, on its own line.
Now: kWh 4152
